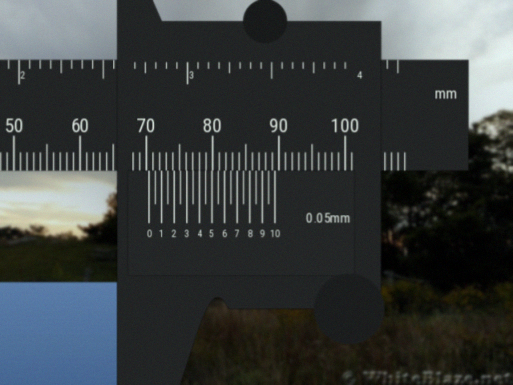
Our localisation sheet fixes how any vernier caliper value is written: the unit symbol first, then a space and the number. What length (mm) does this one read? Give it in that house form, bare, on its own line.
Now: mm 70.4
